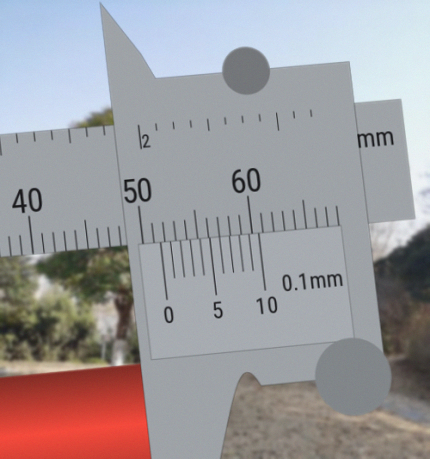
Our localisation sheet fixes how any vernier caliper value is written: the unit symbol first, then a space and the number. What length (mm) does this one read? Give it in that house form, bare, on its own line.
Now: mm 51.6
